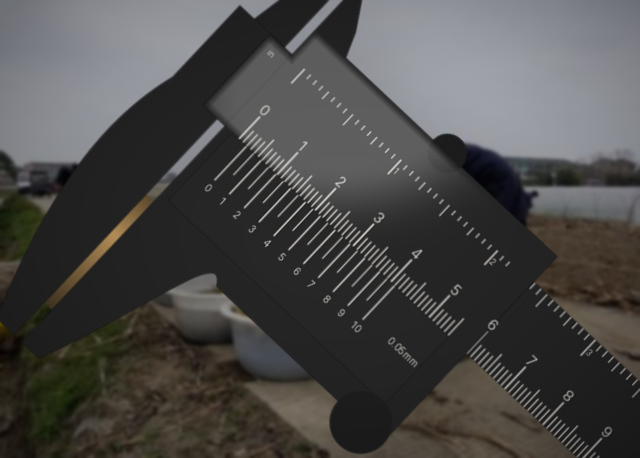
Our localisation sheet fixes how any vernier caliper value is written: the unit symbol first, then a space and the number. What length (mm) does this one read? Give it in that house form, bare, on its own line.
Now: mm 2.0
